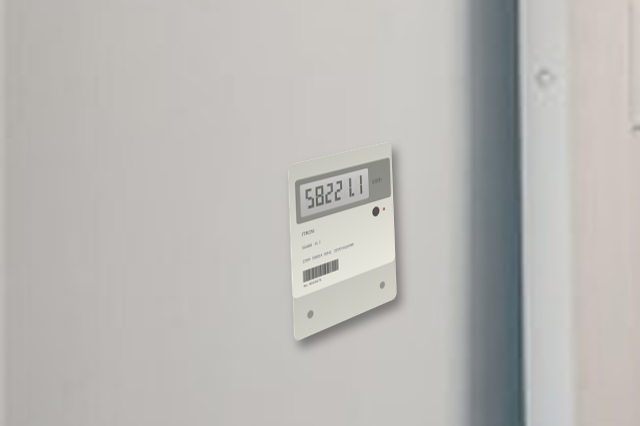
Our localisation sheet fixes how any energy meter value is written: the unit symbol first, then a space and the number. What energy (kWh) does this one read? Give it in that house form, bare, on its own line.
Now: kWh 58221.1
